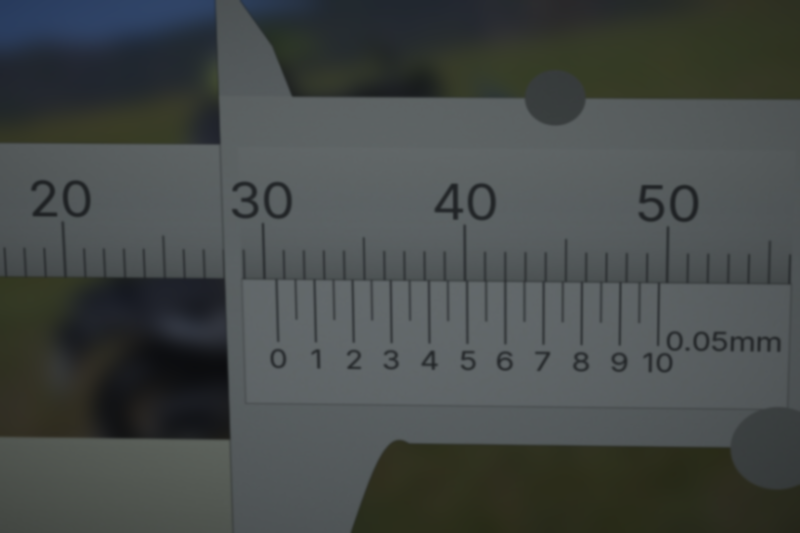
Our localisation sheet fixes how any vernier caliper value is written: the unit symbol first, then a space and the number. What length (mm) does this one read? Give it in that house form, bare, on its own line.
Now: mm 30.6
